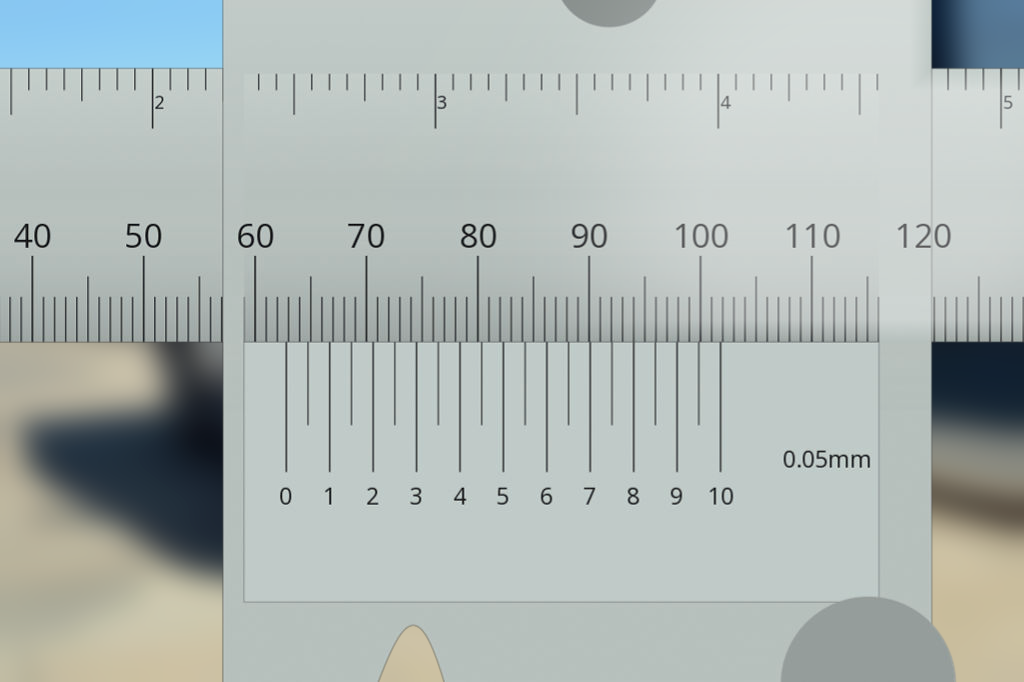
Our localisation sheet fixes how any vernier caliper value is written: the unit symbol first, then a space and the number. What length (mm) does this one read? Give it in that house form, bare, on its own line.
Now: mm 62.8
